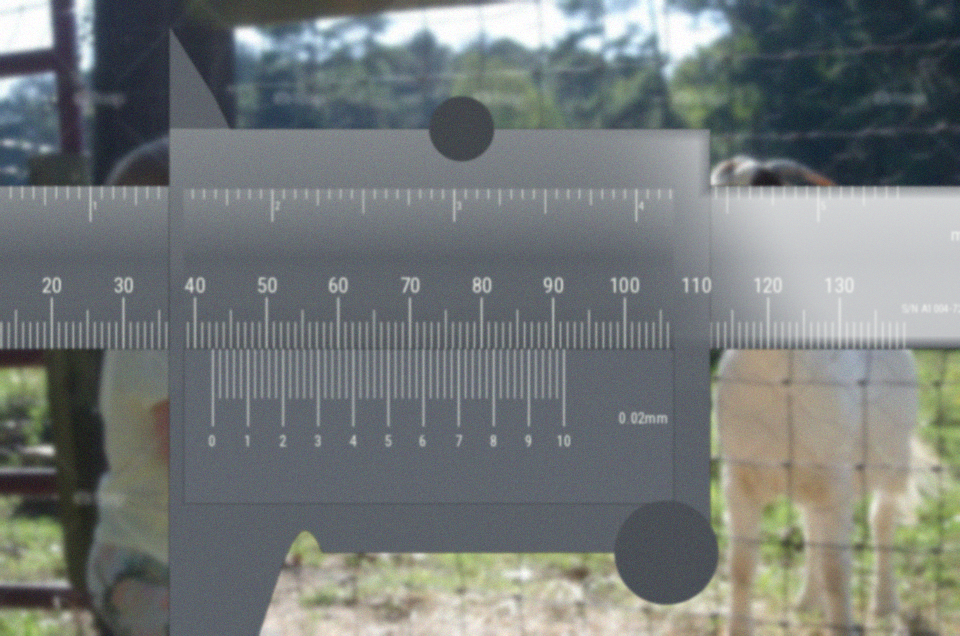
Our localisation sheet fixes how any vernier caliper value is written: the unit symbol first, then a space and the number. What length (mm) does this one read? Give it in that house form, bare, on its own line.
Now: mm 42.5
